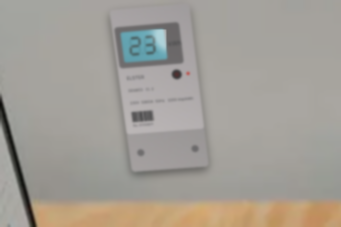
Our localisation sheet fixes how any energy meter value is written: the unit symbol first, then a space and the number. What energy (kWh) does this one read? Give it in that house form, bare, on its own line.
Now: kWh 23
